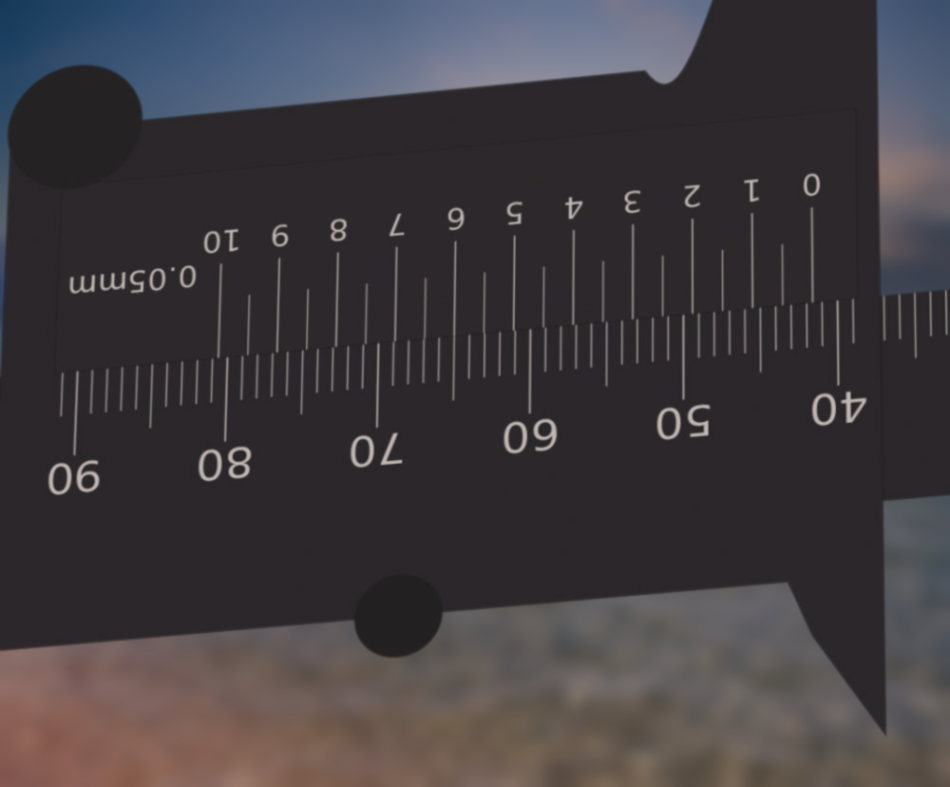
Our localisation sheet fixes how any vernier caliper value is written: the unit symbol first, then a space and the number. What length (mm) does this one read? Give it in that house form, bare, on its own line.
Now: mm 41.6
